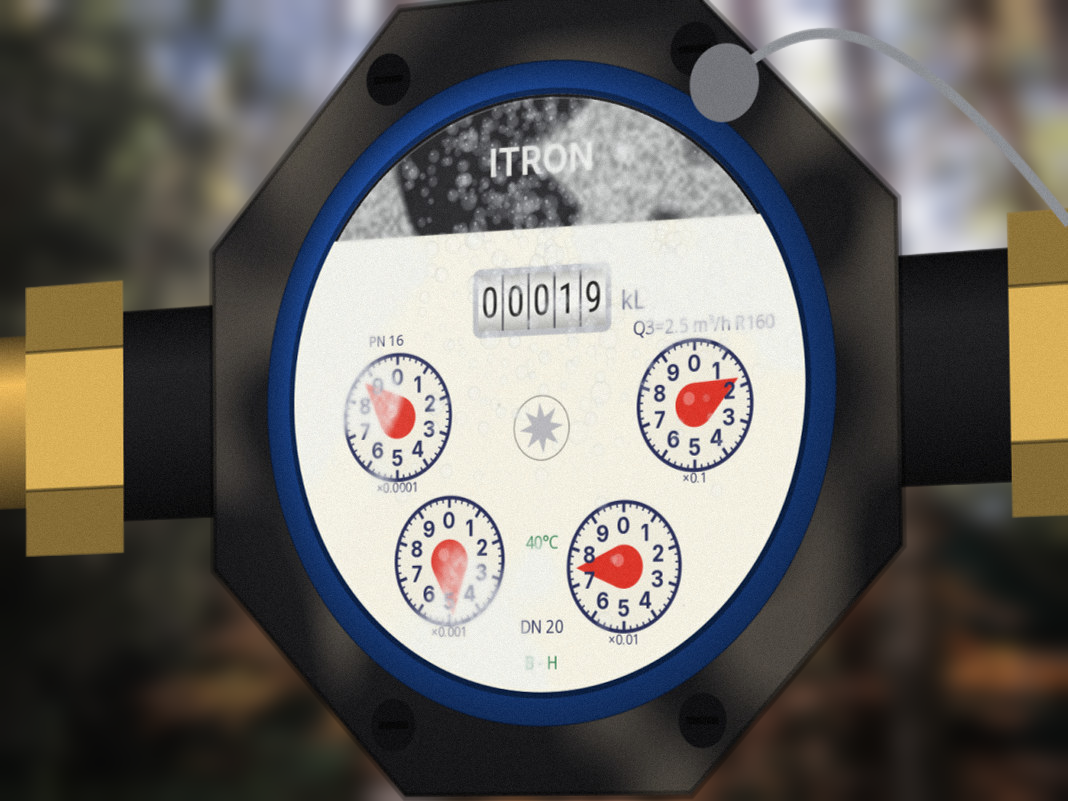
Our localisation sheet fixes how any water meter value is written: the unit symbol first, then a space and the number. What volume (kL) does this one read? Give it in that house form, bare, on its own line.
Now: kL 19.1748
